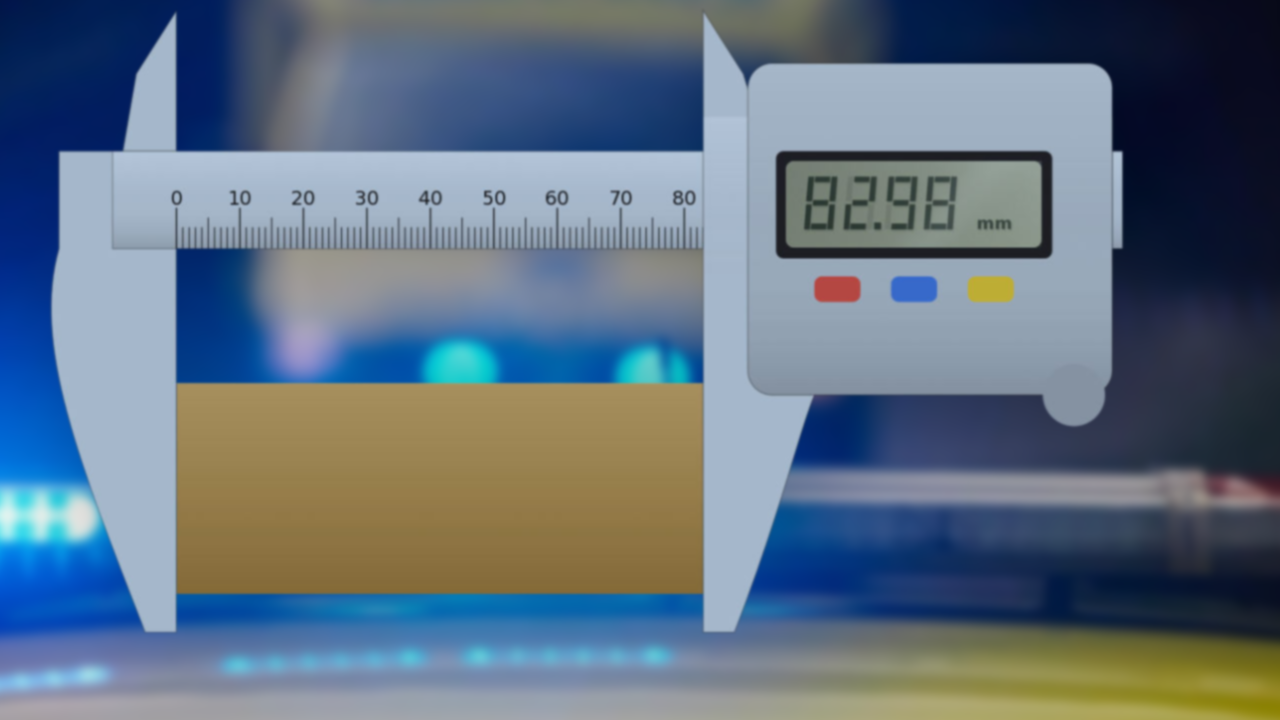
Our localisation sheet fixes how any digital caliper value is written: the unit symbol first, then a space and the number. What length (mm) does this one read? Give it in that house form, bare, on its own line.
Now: mm 82.98
